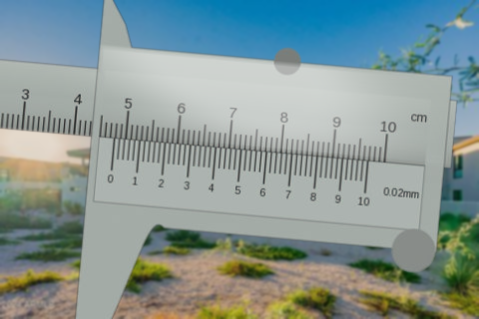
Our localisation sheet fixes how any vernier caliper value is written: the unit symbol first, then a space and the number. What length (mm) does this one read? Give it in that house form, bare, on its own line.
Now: mm 47.8
